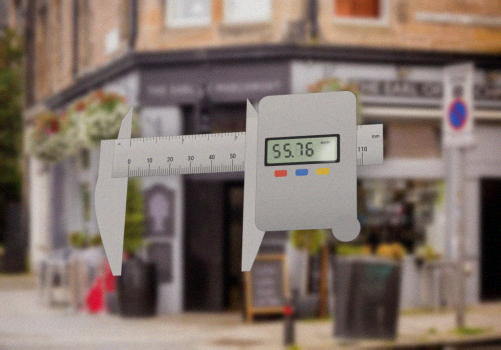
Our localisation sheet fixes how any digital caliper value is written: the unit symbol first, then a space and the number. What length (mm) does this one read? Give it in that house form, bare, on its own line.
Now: mm 55.76
